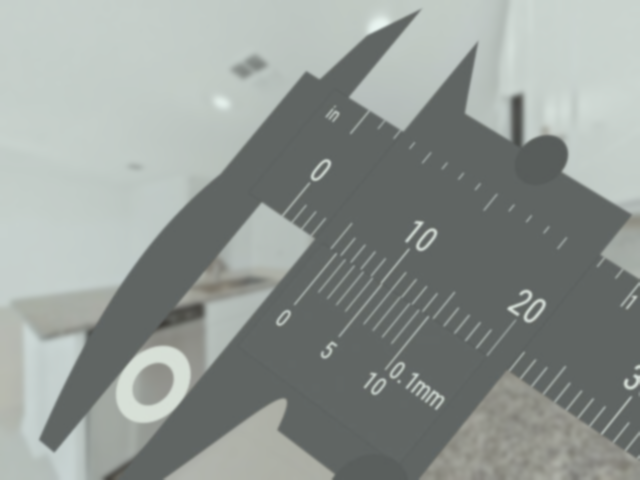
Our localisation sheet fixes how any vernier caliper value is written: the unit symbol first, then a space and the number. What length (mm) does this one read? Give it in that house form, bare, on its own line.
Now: mm 5.6
